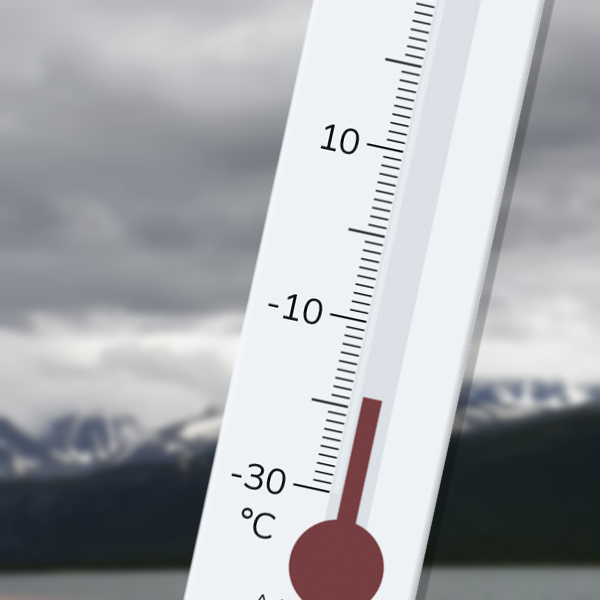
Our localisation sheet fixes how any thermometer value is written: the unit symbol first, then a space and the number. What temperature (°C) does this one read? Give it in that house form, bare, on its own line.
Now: °C -18.5
